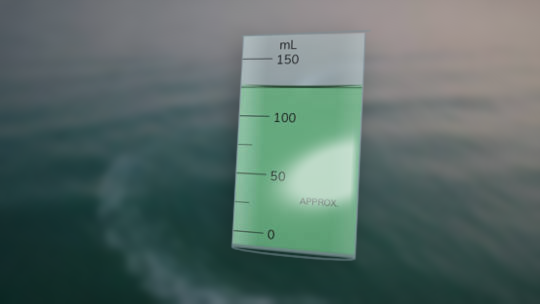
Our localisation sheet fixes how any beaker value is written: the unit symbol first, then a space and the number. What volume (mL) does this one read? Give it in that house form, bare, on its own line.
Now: mL 125
